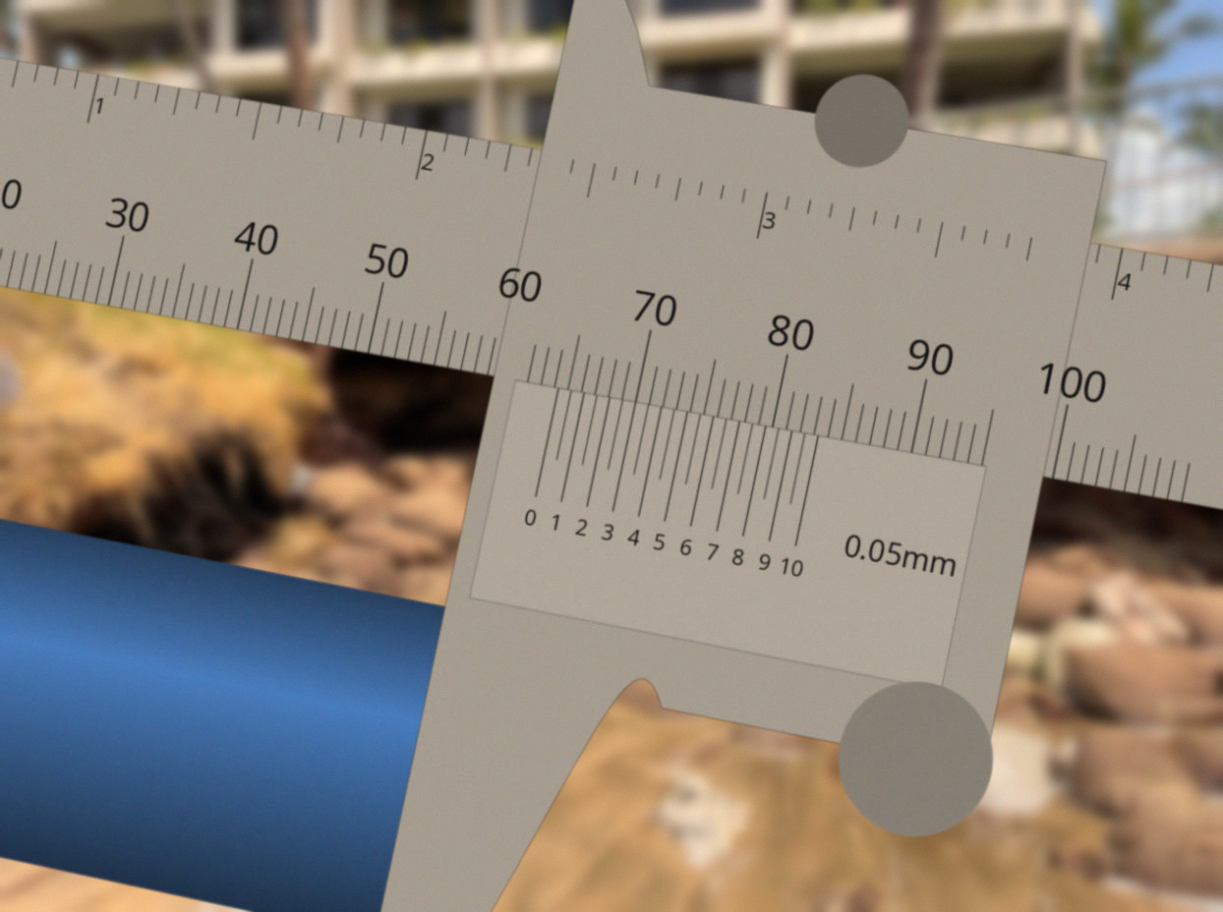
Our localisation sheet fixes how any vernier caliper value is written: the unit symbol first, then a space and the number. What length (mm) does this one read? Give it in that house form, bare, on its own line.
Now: mm 64.3
